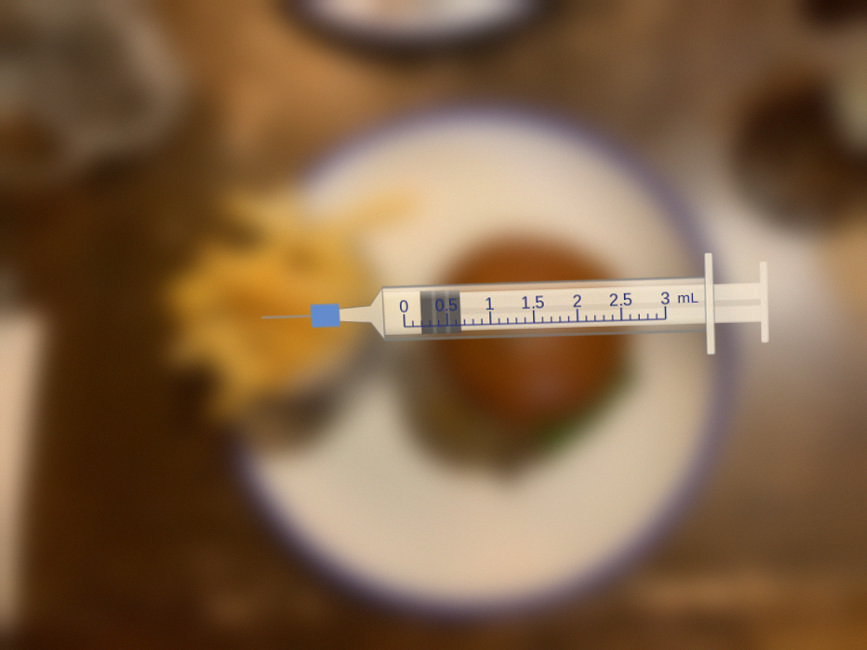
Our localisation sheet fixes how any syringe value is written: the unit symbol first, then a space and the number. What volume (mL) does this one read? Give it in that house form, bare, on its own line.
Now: mL 0.2
